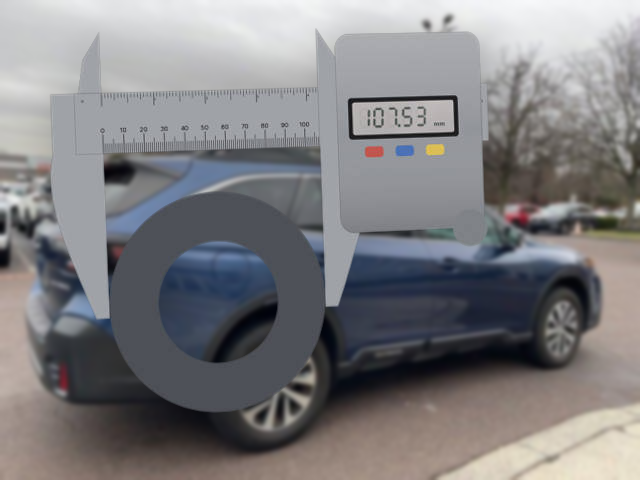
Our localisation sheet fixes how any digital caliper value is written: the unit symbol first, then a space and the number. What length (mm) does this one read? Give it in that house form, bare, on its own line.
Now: mm 107.53
